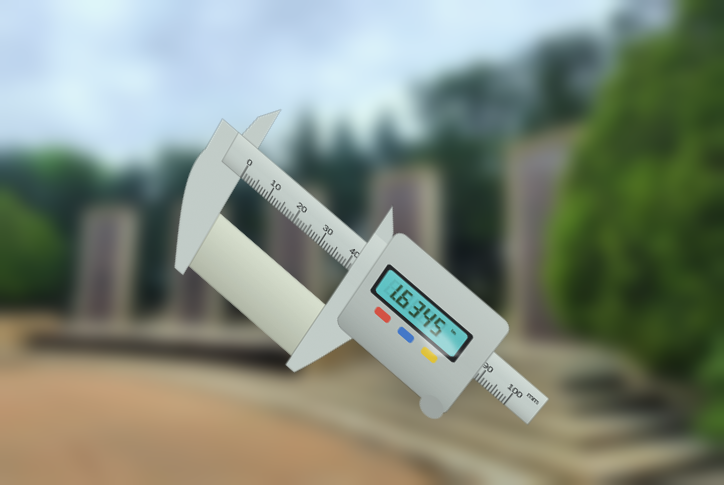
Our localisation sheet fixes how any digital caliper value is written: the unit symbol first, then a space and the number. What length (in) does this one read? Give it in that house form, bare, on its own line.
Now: in 1.6345
